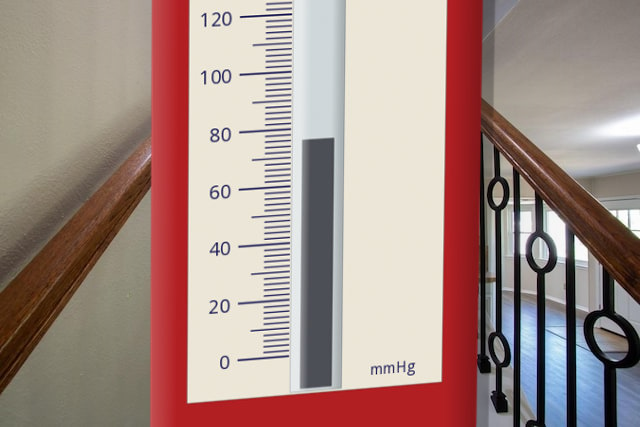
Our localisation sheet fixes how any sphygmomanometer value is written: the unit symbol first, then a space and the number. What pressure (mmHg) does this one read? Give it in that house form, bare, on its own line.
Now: mmHg 76
